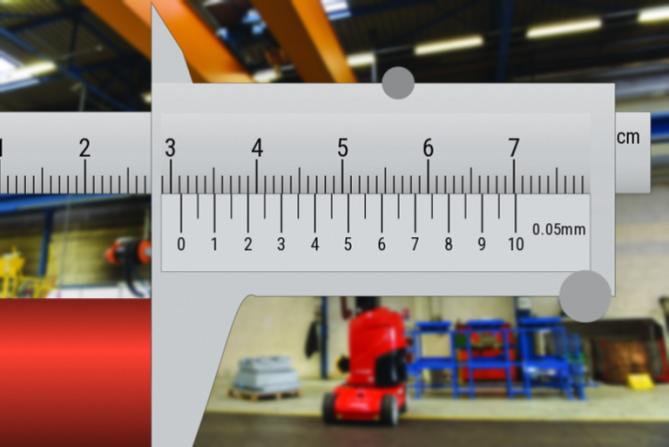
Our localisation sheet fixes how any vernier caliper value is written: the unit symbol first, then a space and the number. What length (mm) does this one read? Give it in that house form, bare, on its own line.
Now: mm 31.2
